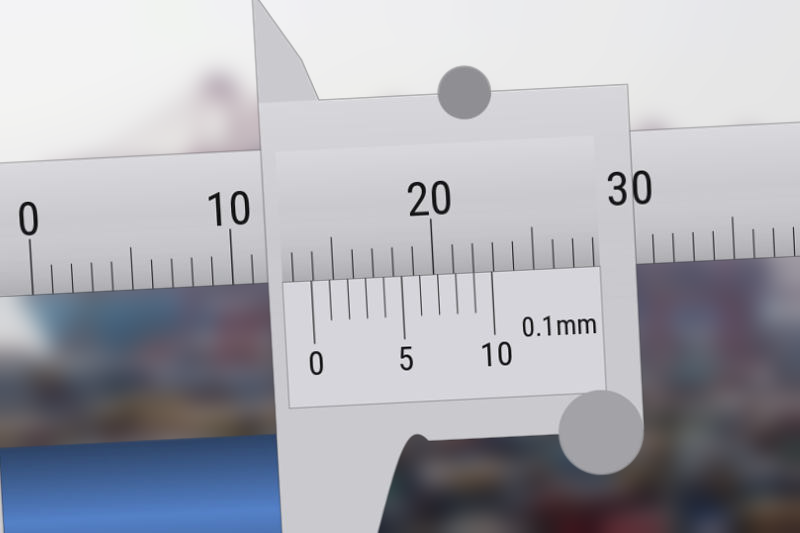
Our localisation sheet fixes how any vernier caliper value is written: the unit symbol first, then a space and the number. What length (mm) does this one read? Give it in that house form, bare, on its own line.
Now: mm 13.9
